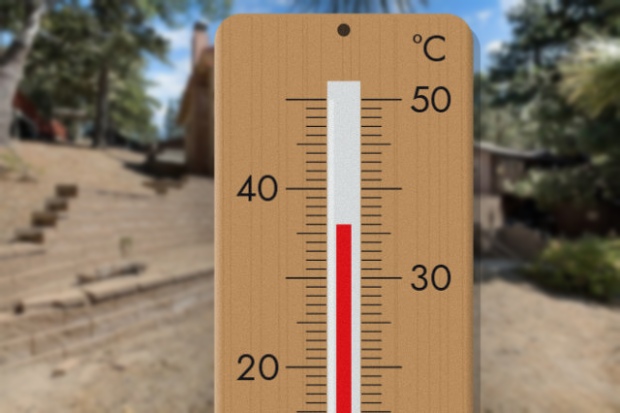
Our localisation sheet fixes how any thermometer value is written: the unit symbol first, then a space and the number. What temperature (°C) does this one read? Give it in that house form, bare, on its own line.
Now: °C 36
